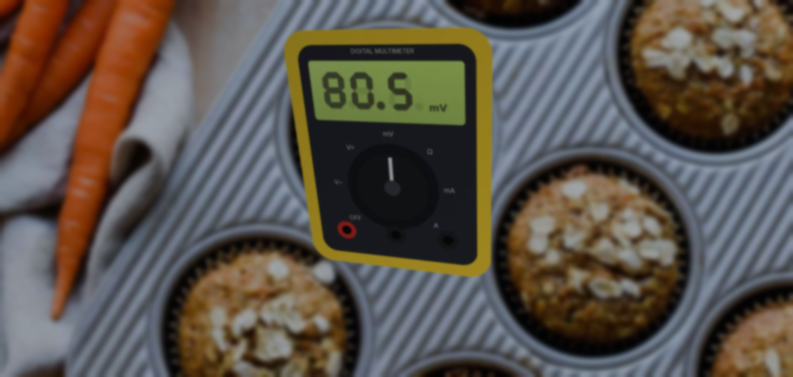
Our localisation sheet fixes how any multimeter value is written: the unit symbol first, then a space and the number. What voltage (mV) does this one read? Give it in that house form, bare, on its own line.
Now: mV 80.5
